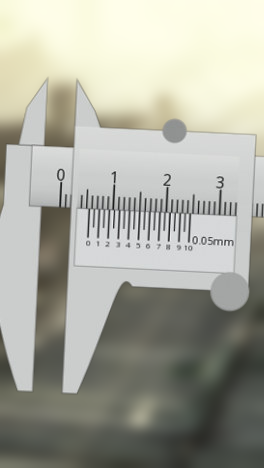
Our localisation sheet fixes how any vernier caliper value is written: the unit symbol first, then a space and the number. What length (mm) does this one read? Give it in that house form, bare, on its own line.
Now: mm 5.5
